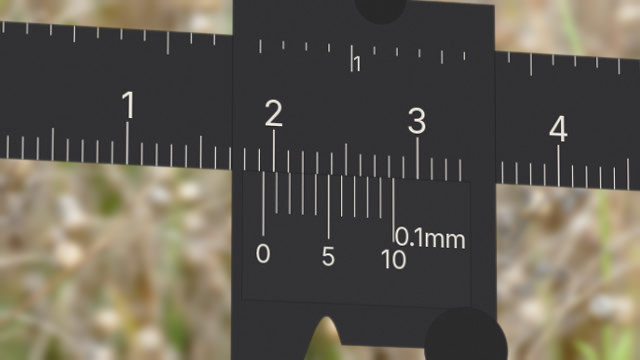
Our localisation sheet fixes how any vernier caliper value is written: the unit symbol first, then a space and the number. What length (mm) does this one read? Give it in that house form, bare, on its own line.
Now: mm 19.3
